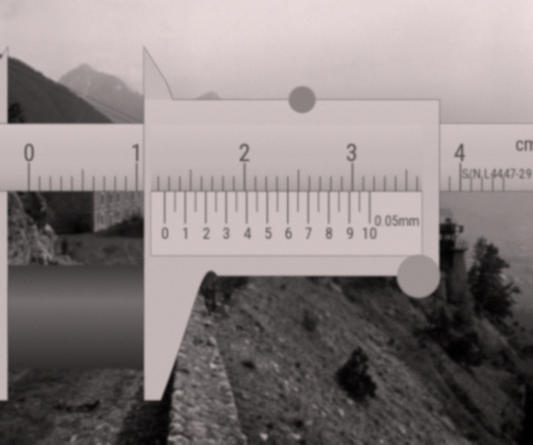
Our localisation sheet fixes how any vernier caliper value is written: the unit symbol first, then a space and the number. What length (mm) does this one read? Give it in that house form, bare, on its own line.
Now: mm 12.6
